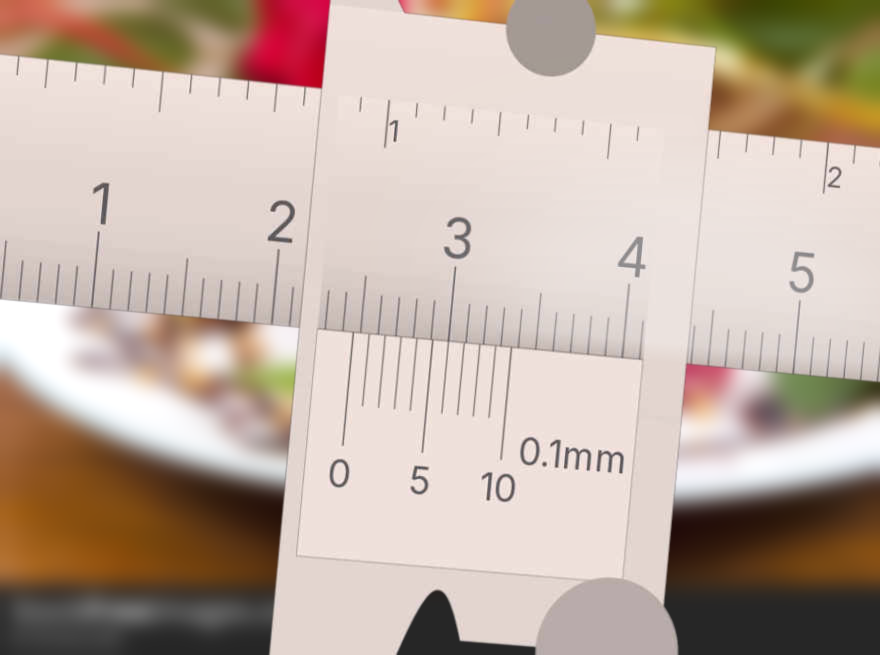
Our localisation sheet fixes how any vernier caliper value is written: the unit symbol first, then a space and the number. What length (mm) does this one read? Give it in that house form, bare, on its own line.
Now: mm 24.6
